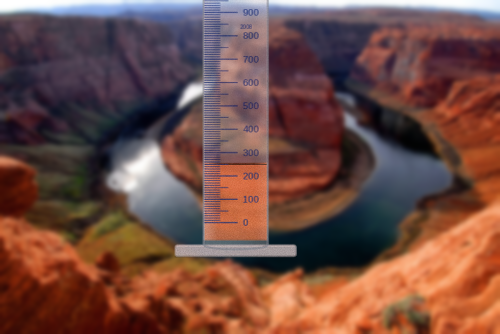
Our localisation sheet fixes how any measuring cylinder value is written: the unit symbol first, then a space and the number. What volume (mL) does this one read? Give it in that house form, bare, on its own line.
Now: mL 250
